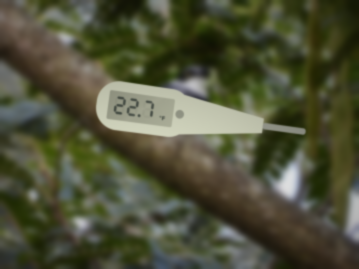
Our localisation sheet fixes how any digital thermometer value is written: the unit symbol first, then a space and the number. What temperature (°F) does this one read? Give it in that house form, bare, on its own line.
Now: °F 22.7
